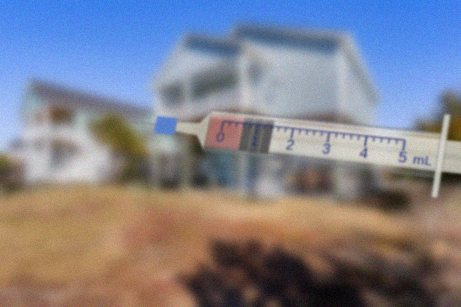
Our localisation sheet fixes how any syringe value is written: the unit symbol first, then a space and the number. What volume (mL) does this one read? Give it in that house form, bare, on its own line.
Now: mL 0.6
